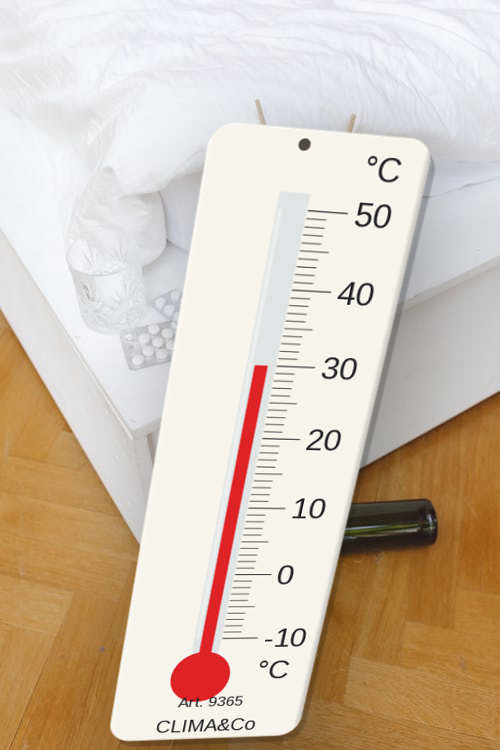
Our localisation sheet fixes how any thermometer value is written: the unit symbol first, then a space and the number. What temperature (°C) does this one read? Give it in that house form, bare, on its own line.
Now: °C 30
